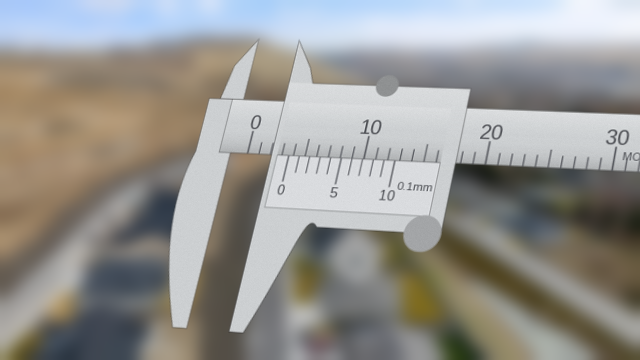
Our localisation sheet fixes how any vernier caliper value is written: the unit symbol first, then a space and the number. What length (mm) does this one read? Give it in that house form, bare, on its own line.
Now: mm 3.6
